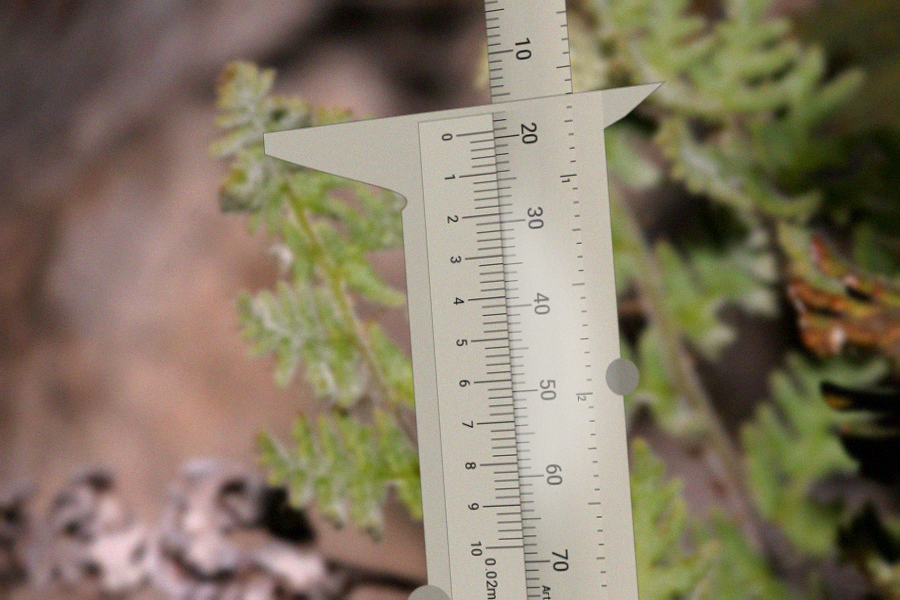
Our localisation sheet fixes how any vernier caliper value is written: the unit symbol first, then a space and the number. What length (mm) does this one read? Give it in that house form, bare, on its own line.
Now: mm 19.2
